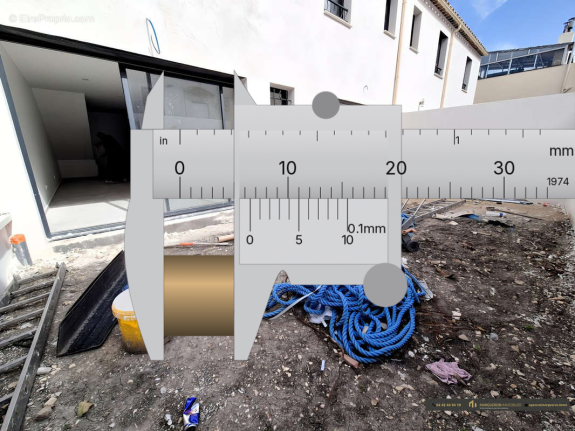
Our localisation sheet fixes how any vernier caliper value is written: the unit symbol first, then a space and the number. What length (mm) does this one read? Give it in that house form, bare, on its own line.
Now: mm 6.5
